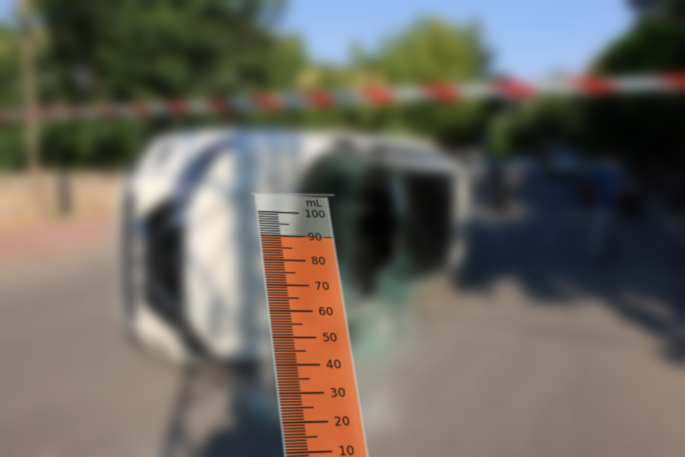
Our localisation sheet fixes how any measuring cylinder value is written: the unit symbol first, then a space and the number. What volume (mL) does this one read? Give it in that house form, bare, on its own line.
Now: mL 90
